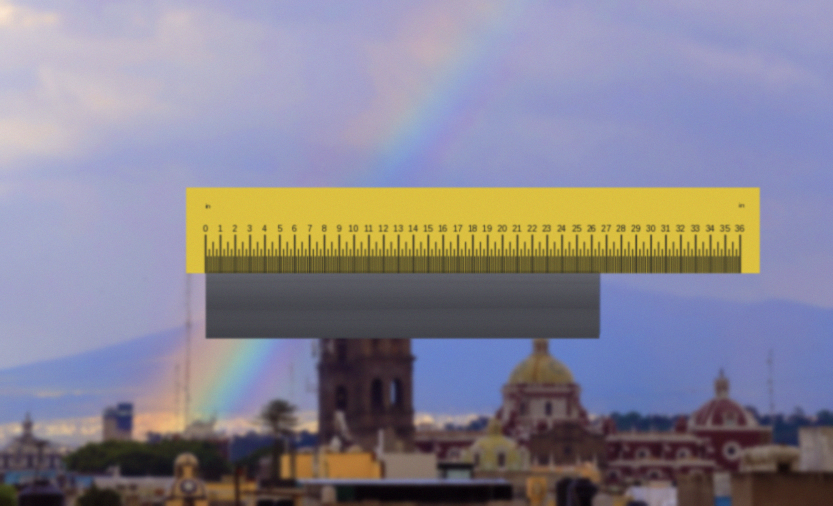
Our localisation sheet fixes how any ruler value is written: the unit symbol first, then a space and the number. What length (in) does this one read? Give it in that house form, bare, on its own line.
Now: in 26.5
